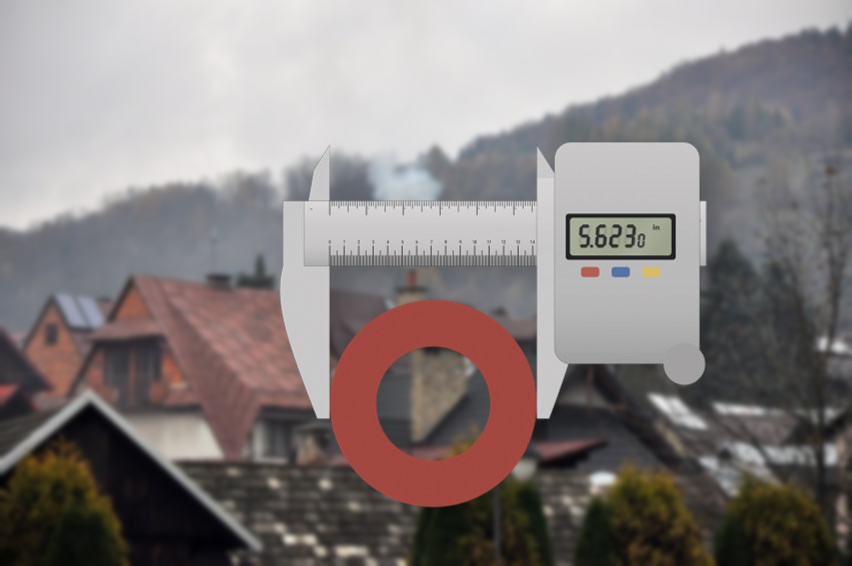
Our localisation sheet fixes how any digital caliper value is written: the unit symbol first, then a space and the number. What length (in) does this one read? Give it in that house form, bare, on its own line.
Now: in 5.6230
